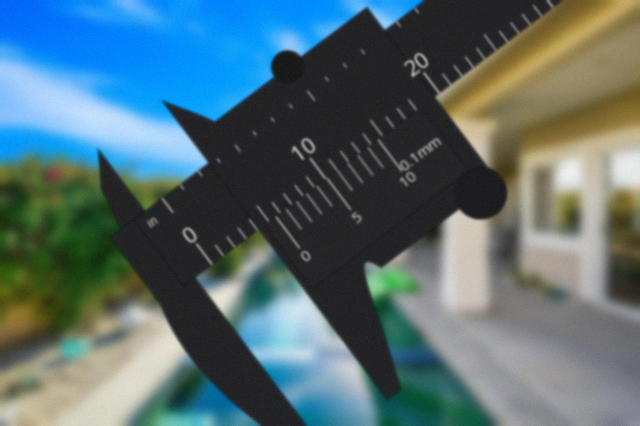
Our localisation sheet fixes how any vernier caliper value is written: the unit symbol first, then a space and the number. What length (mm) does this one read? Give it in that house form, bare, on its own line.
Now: mm 5.6
